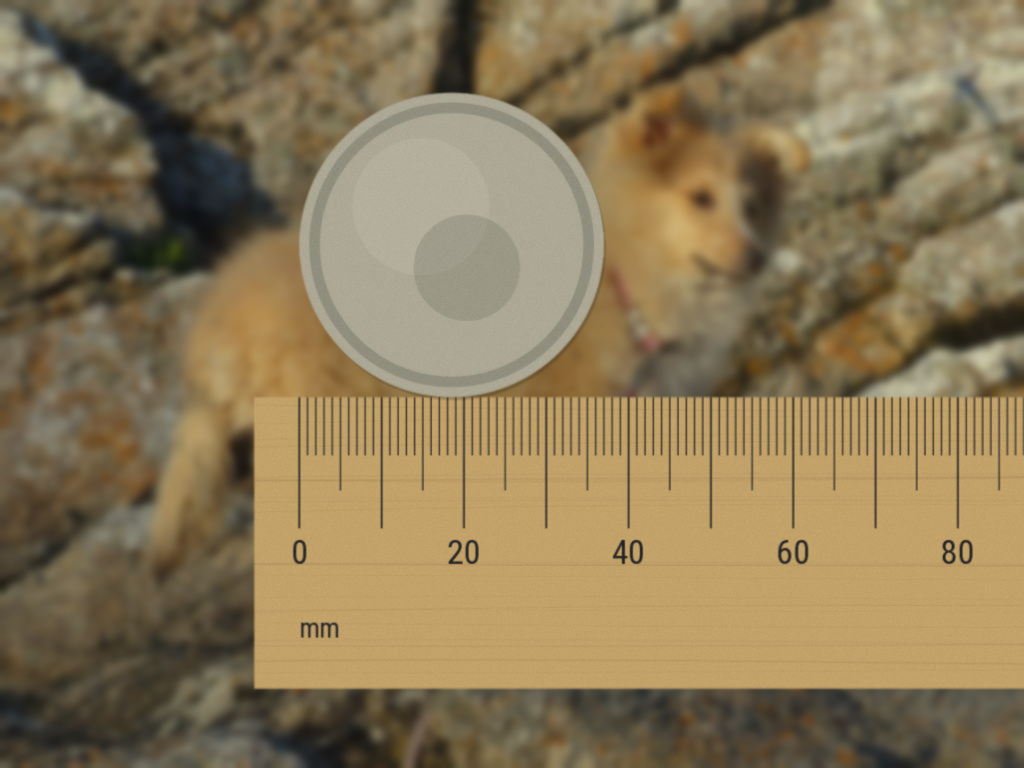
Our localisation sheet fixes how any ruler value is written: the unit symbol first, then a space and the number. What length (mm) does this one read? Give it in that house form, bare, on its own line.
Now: mm 37
